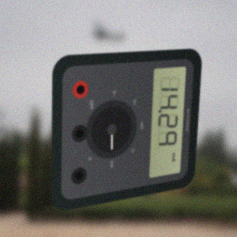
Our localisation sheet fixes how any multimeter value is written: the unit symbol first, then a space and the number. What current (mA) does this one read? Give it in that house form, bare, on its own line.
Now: mA 14.29
